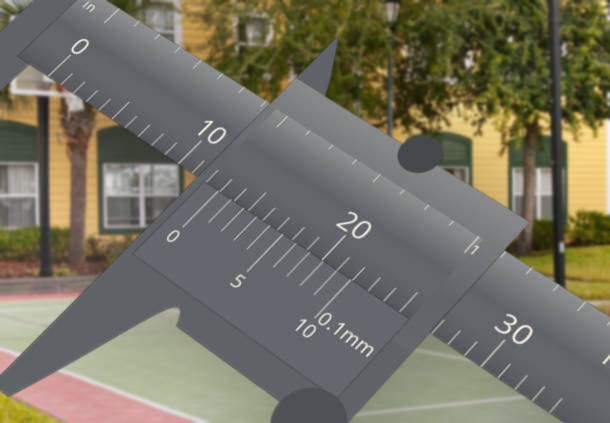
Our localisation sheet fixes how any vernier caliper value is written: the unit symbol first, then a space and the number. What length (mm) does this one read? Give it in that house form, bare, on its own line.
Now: mm 12.9
